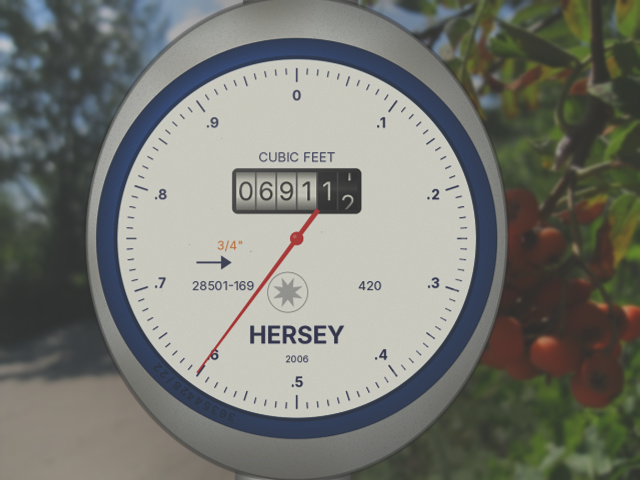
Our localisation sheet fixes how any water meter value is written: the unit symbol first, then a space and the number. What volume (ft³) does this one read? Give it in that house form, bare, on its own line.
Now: ft³ 69111.60
